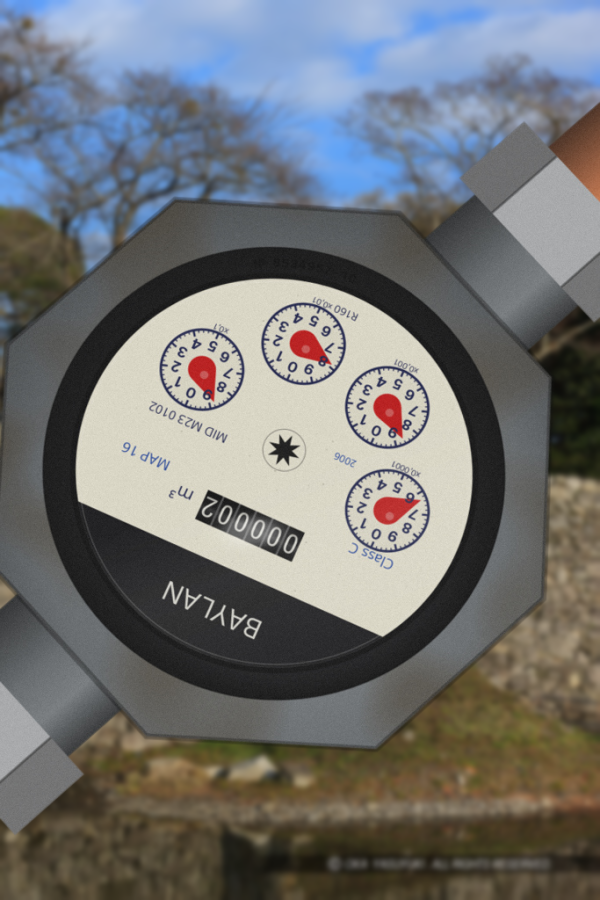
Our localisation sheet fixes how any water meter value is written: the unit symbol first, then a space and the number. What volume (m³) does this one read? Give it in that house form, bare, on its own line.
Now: m³ 2.8786
